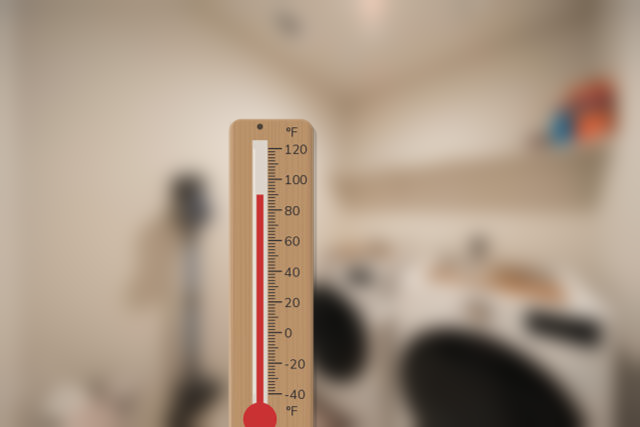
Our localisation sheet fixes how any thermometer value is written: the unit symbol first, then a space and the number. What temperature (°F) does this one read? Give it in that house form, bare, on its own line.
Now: °F 90
